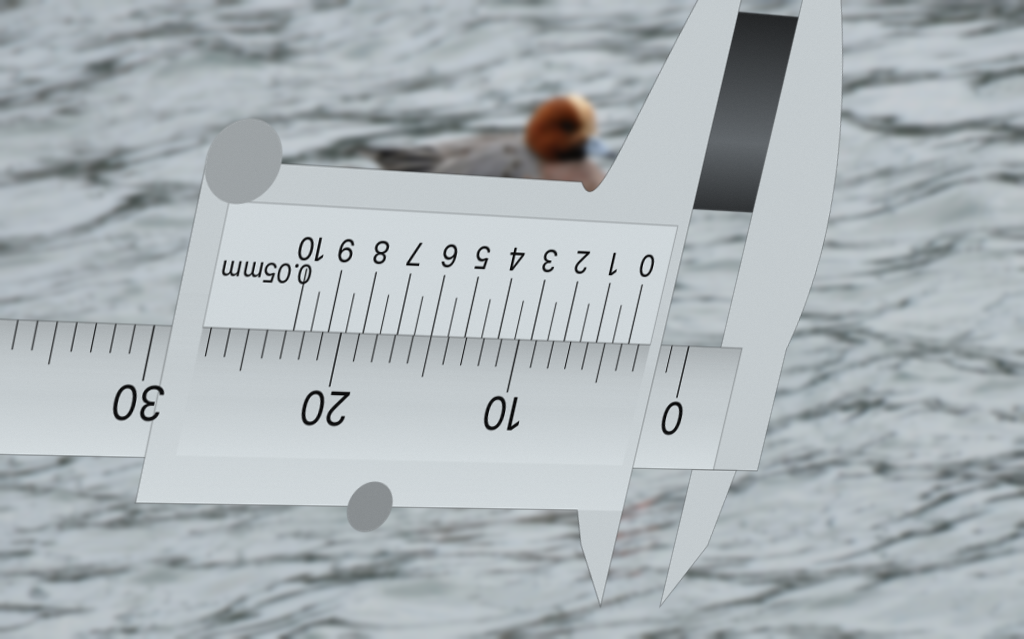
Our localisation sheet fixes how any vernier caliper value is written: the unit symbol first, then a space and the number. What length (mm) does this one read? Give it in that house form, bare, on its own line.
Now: mm 3.6
